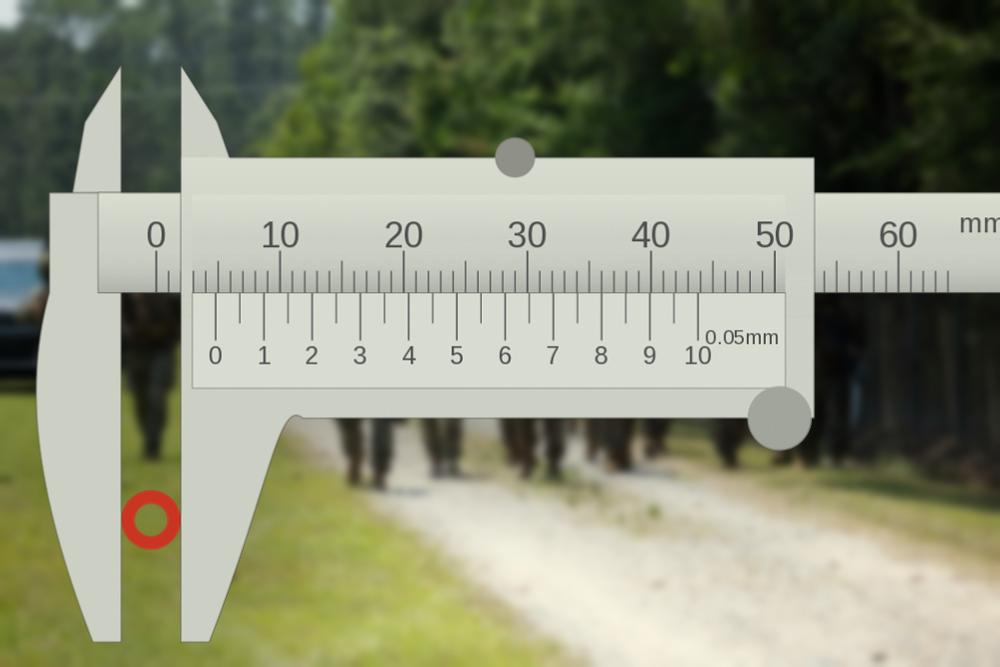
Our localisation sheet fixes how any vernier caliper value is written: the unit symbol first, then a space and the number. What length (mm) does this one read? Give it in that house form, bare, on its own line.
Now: mm 4.8
